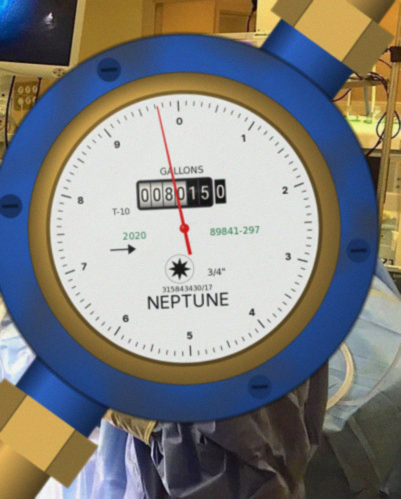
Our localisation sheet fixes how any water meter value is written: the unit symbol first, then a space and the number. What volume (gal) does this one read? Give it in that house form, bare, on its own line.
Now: gal 80149.7
